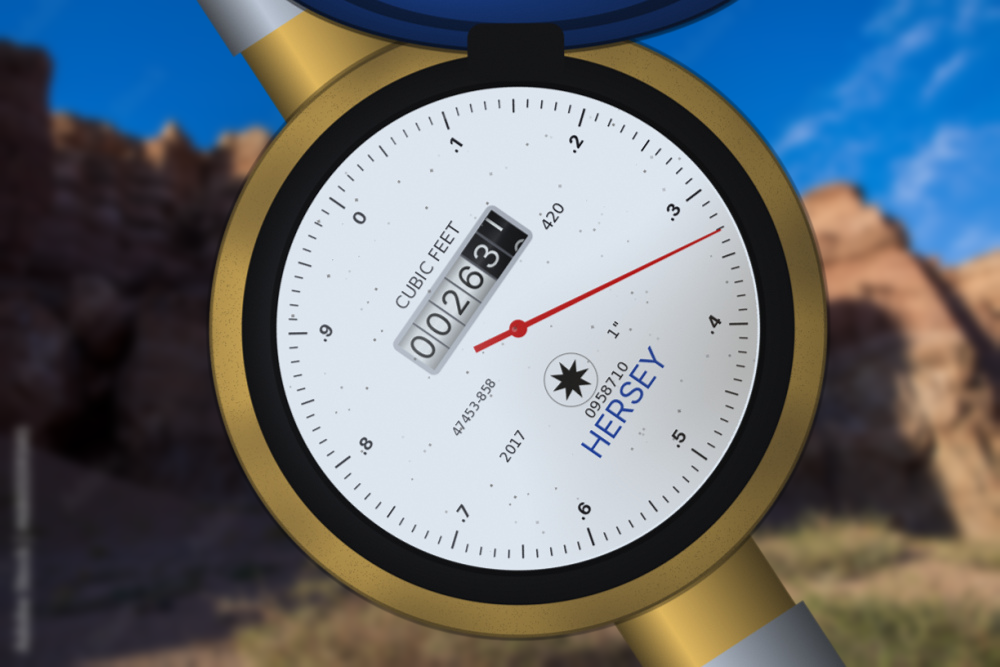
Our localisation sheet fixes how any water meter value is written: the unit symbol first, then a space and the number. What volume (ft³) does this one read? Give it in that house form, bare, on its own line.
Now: ft³ 2631.33
